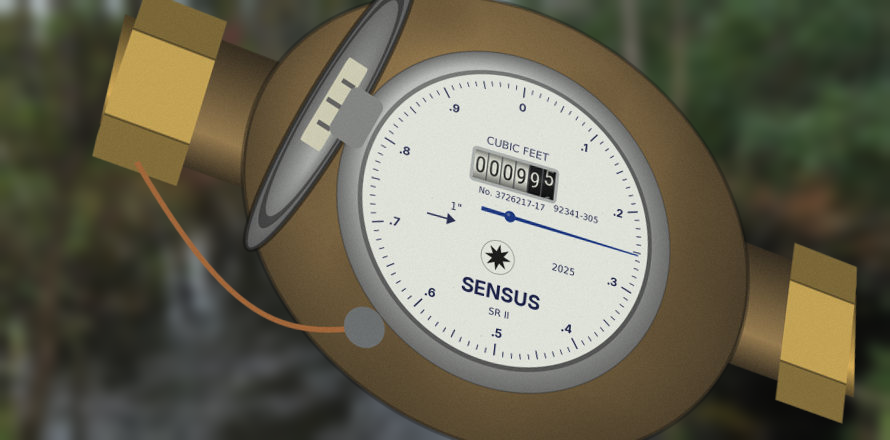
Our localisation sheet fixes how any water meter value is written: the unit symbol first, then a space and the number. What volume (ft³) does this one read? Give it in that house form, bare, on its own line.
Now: ft³ 995.25
